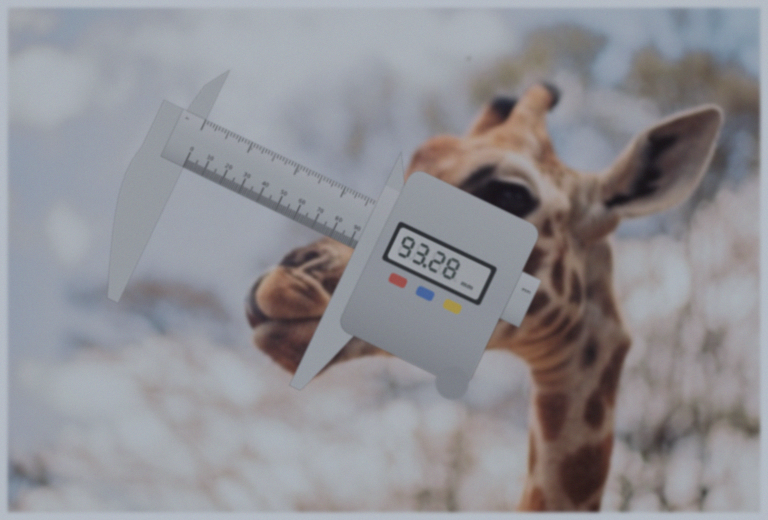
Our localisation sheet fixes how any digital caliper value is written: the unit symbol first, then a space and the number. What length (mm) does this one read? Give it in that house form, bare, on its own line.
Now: mm 93.28
